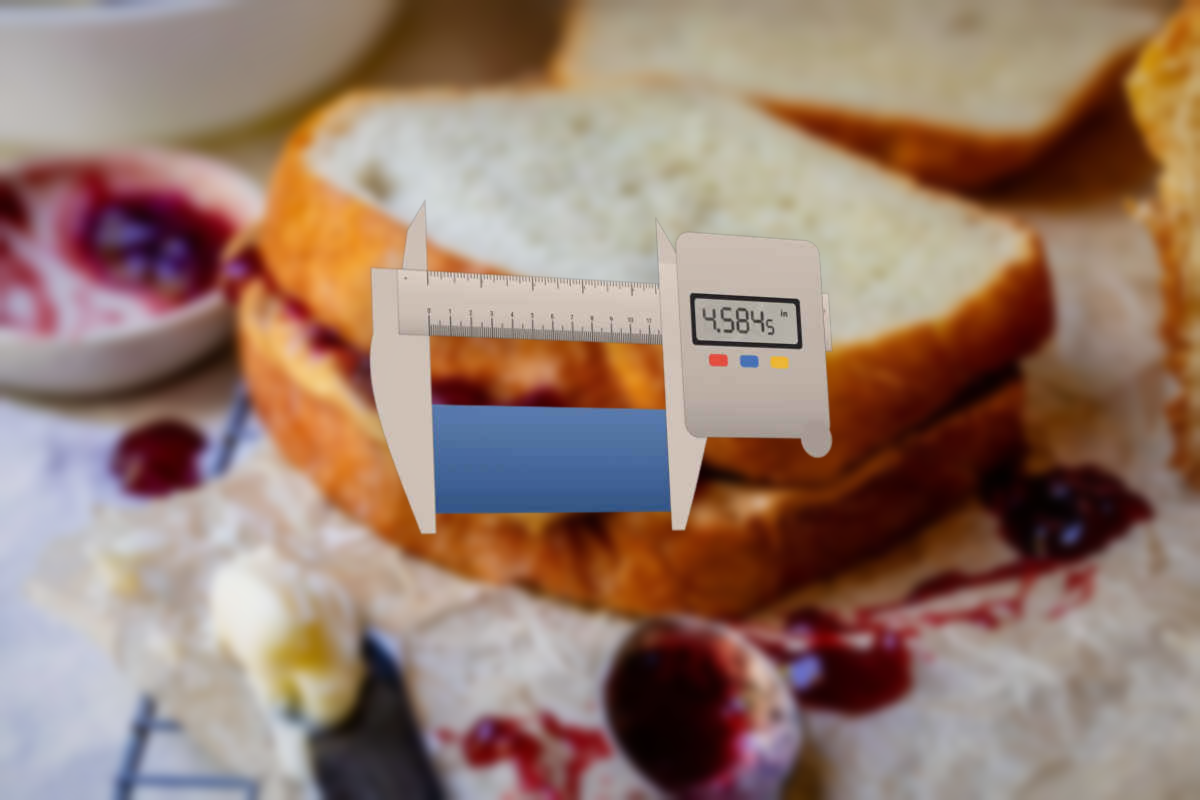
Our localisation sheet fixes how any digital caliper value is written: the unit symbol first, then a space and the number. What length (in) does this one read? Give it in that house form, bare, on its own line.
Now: in 4.5845
